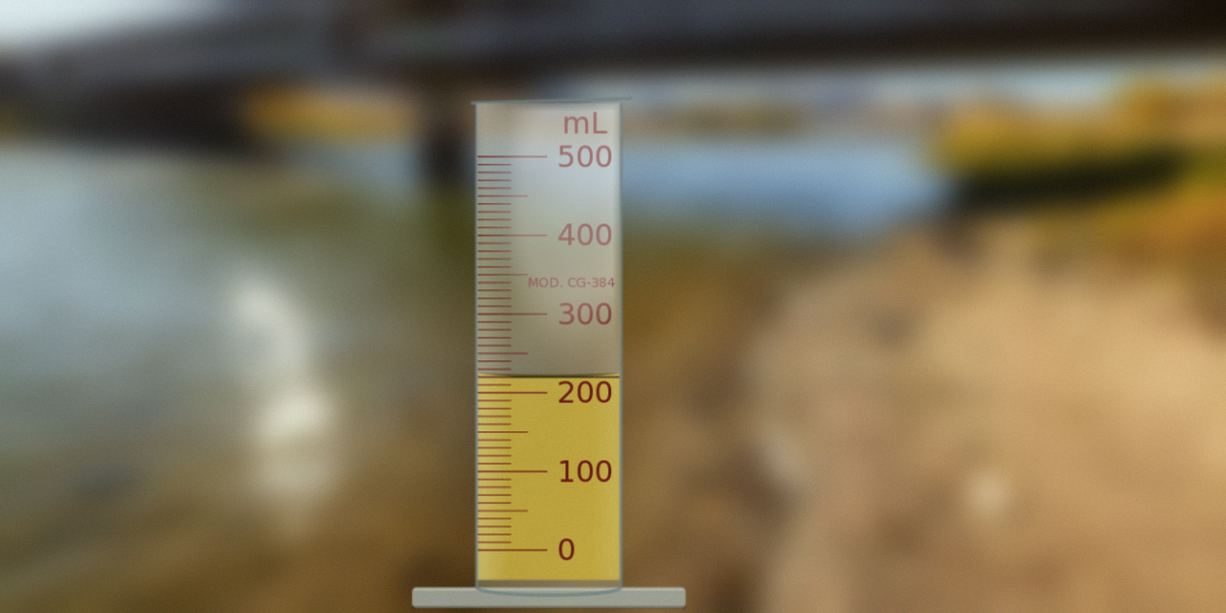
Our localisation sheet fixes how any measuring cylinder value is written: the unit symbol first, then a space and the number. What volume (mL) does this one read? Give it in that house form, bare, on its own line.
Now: mL 220
